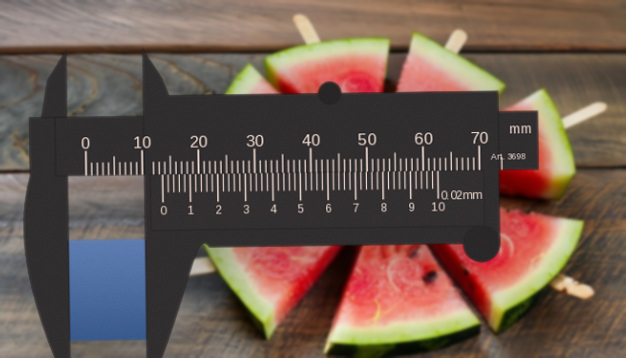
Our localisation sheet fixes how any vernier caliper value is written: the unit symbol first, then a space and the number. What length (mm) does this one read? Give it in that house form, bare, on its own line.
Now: mm 13.6
